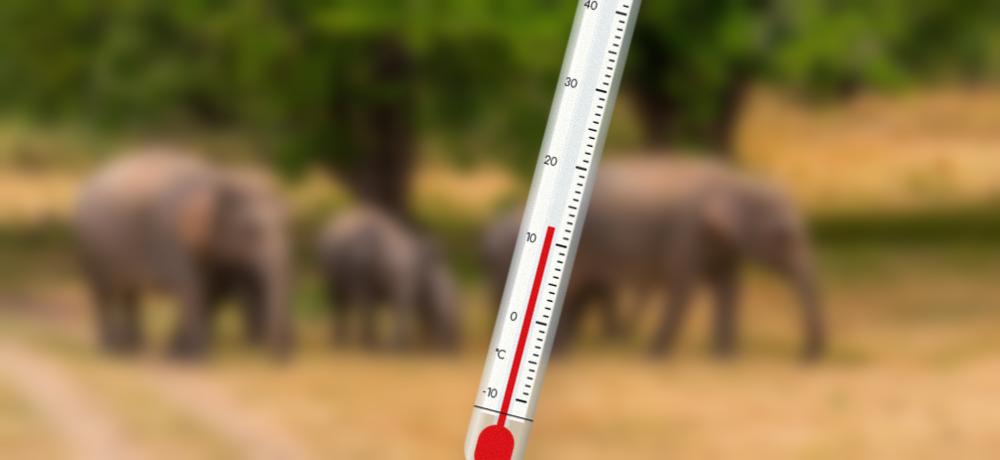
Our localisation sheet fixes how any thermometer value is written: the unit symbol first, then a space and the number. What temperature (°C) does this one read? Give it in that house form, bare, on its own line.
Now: °C 12
